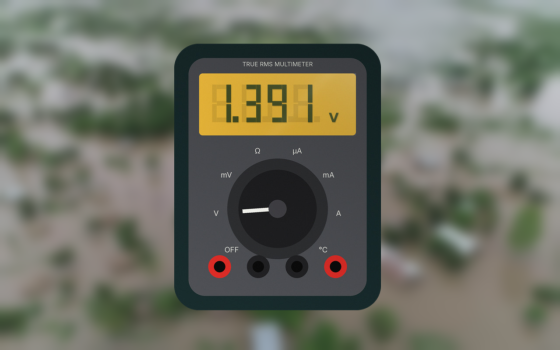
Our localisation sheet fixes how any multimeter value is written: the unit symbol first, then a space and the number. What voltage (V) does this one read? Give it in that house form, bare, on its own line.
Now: V 1.391
